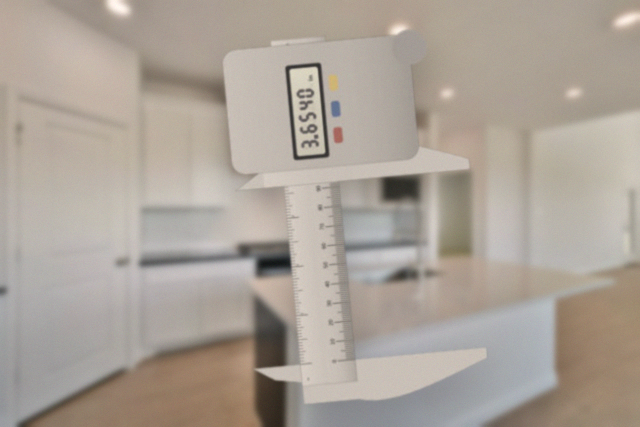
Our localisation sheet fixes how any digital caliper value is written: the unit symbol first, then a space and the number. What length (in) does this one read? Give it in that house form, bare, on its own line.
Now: in 3.6540
